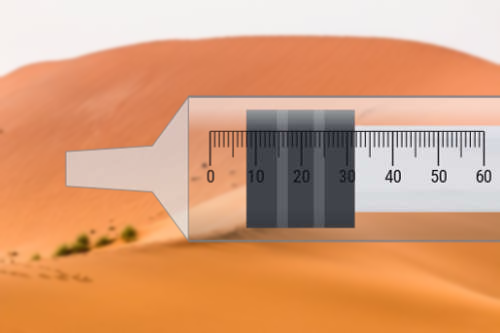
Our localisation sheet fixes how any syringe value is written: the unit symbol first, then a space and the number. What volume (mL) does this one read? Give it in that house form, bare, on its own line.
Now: mL 8
